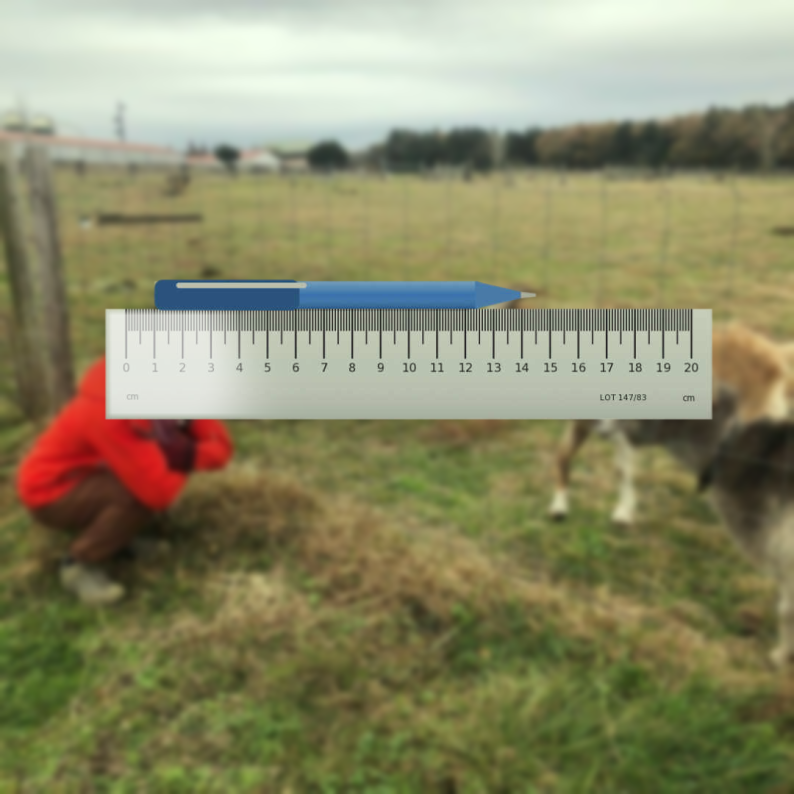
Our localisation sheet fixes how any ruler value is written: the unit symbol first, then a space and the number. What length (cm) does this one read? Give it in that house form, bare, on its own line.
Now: cm 13.5
